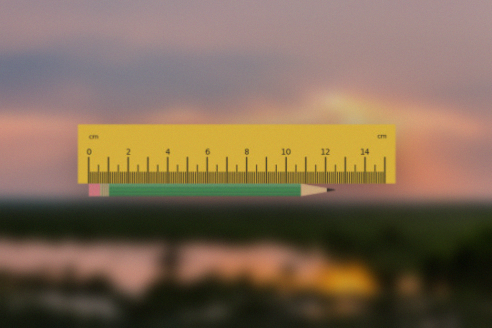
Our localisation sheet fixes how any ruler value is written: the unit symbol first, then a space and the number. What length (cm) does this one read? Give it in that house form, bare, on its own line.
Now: cm 12.5
